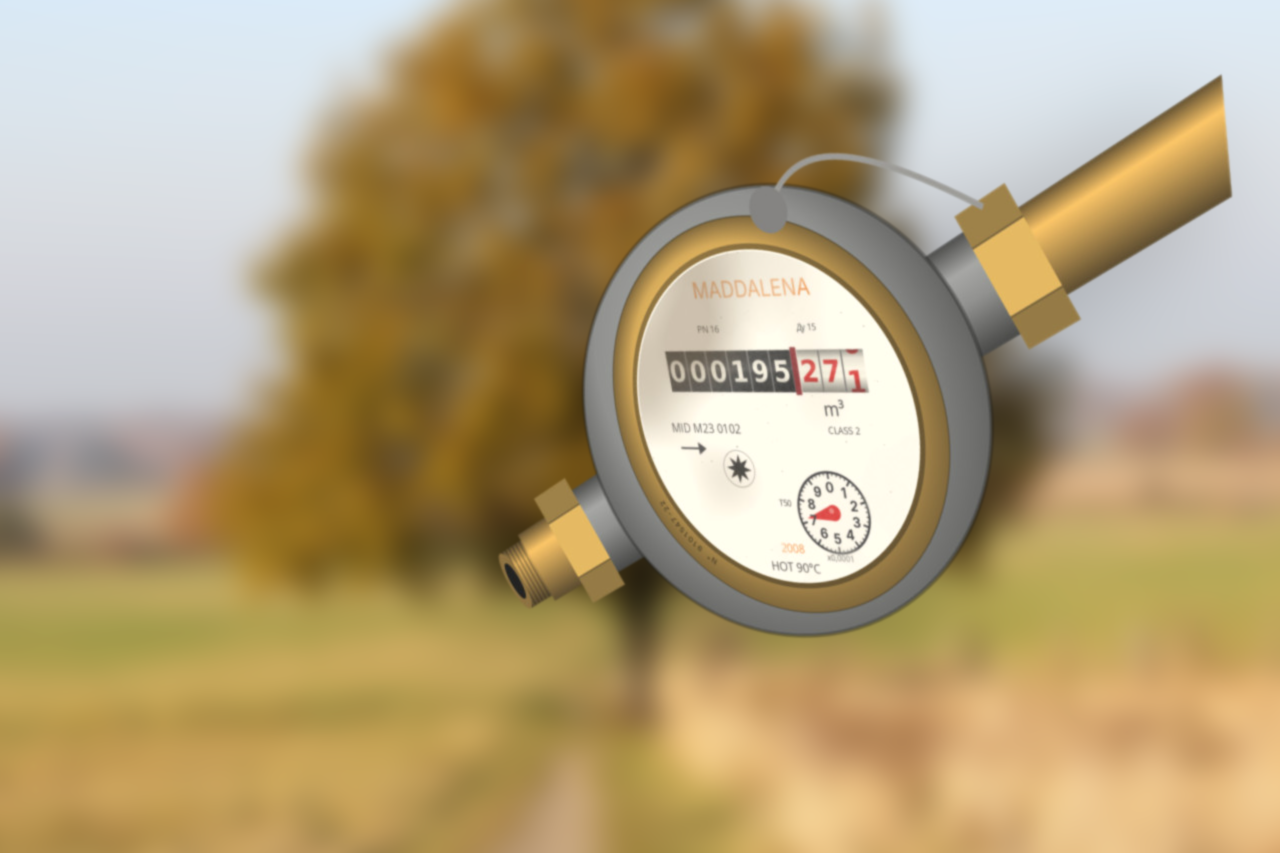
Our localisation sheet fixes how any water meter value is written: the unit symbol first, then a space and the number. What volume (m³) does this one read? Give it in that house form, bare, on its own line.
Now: m³ 195.2707
